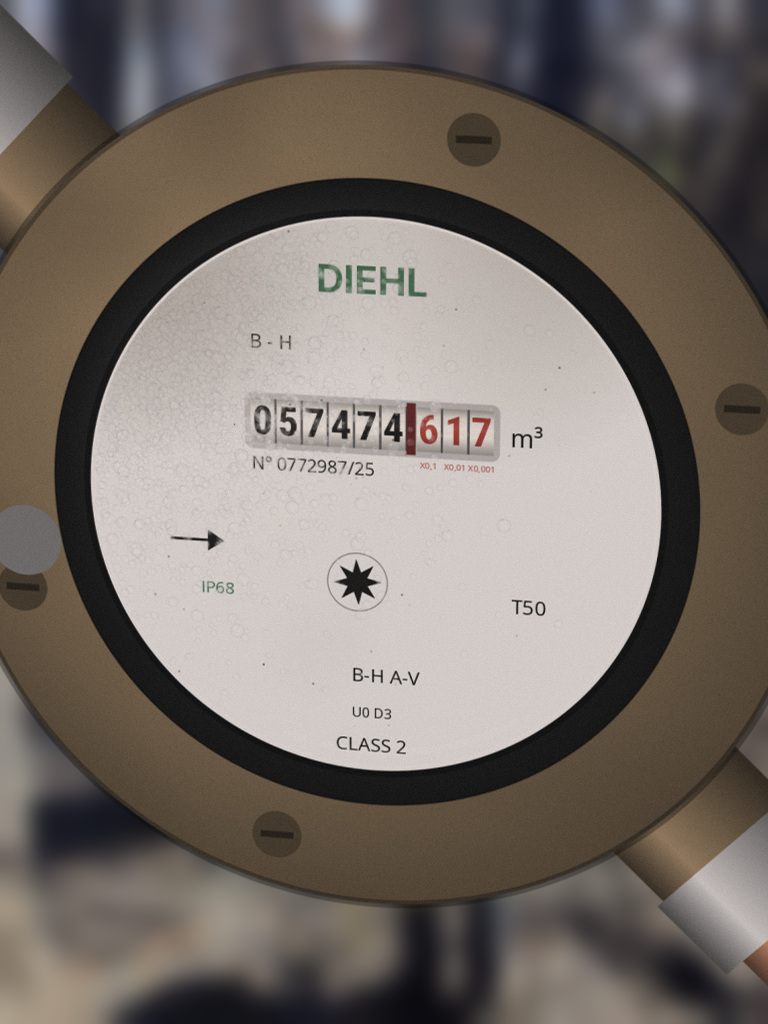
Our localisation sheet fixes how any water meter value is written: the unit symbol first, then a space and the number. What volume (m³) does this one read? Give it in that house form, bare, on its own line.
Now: m³ 57474.617
